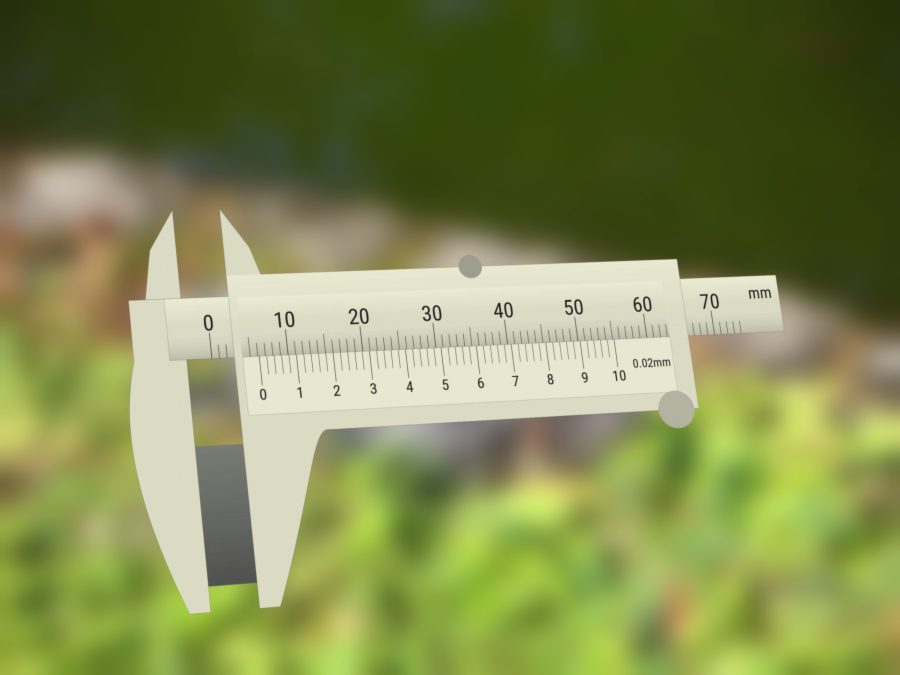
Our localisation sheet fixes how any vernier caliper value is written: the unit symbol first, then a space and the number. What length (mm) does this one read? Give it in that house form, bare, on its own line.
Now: mm 6.2
